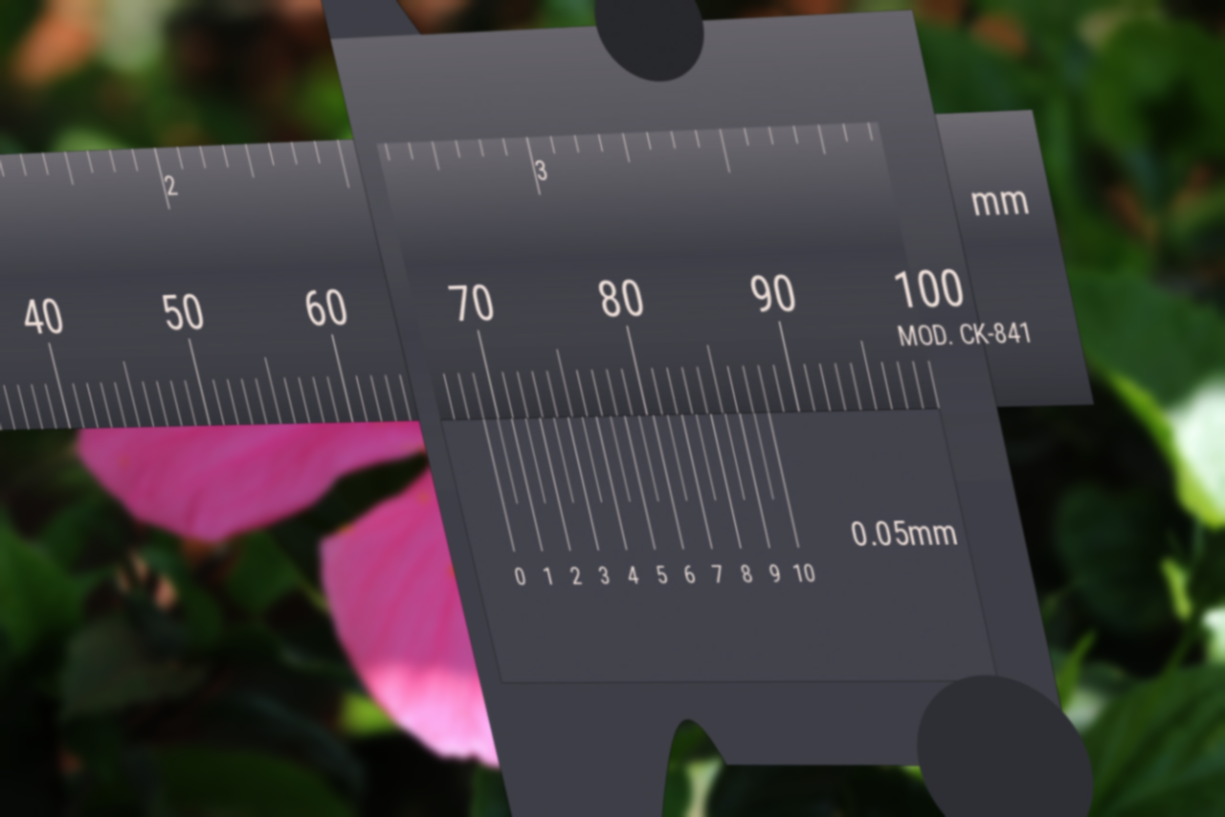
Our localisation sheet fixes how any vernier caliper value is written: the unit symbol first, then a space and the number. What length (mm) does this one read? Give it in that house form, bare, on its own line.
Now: mm 69.0
